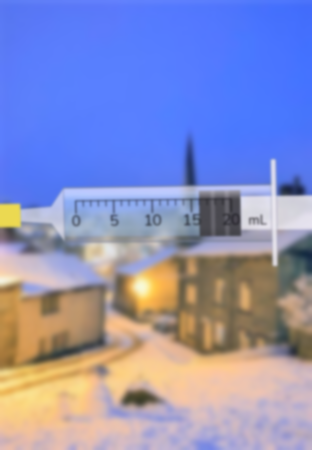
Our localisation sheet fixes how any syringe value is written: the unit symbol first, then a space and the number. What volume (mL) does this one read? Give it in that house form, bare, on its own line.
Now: mL 16
